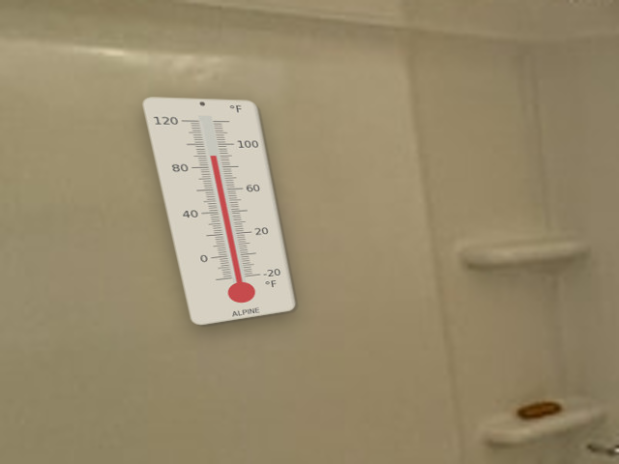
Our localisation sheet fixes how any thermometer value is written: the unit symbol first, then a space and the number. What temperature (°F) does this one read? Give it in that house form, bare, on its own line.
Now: °F 90
